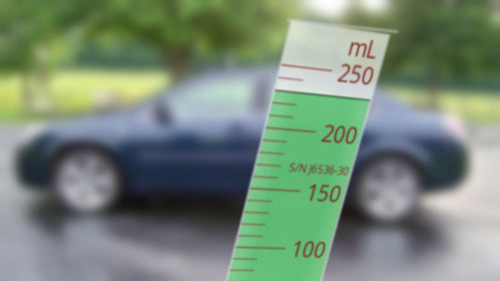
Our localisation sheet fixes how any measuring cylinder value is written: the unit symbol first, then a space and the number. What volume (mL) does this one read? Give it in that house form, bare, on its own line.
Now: mL 230
